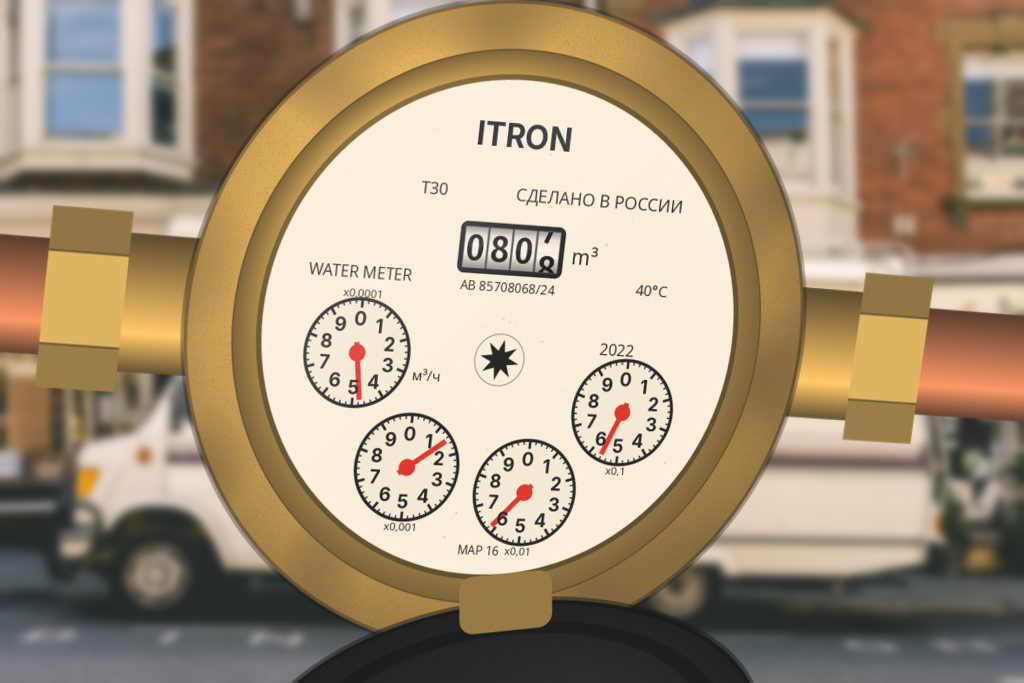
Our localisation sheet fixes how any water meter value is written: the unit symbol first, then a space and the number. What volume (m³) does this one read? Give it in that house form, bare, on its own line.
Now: m³ 807.5614
